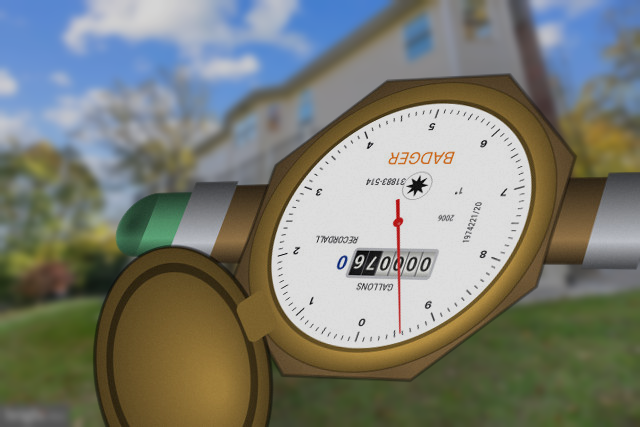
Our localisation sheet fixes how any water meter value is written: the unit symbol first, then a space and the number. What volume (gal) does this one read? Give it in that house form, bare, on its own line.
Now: gal 759.4
